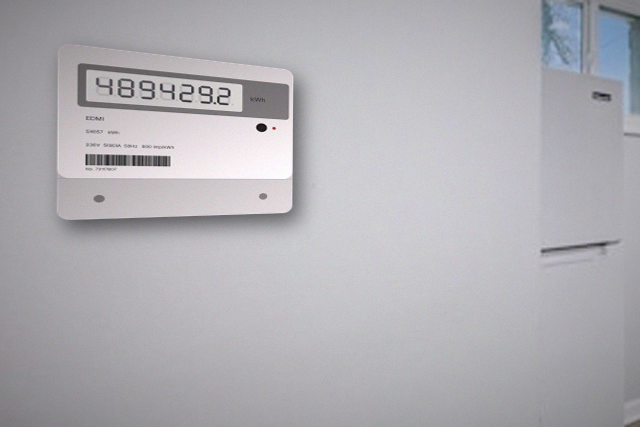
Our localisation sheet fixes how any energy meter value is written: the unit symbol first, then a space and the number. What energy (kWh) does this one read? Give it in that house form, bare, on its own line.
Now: kWh 489429.2
